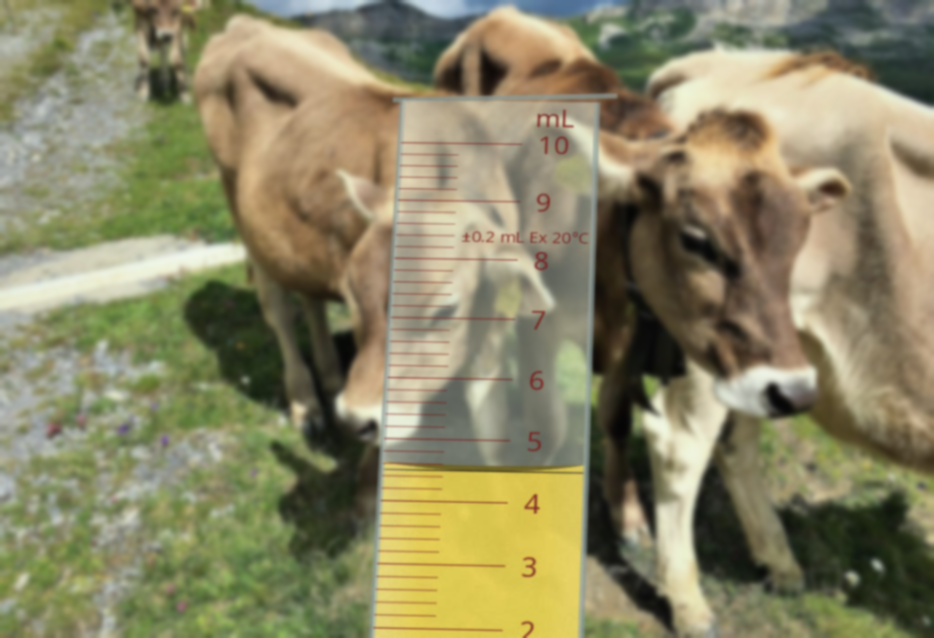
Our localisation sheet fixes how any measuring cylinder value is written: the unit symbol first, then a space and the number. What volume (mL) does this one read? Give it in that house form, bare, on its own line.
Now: mL 4.5
